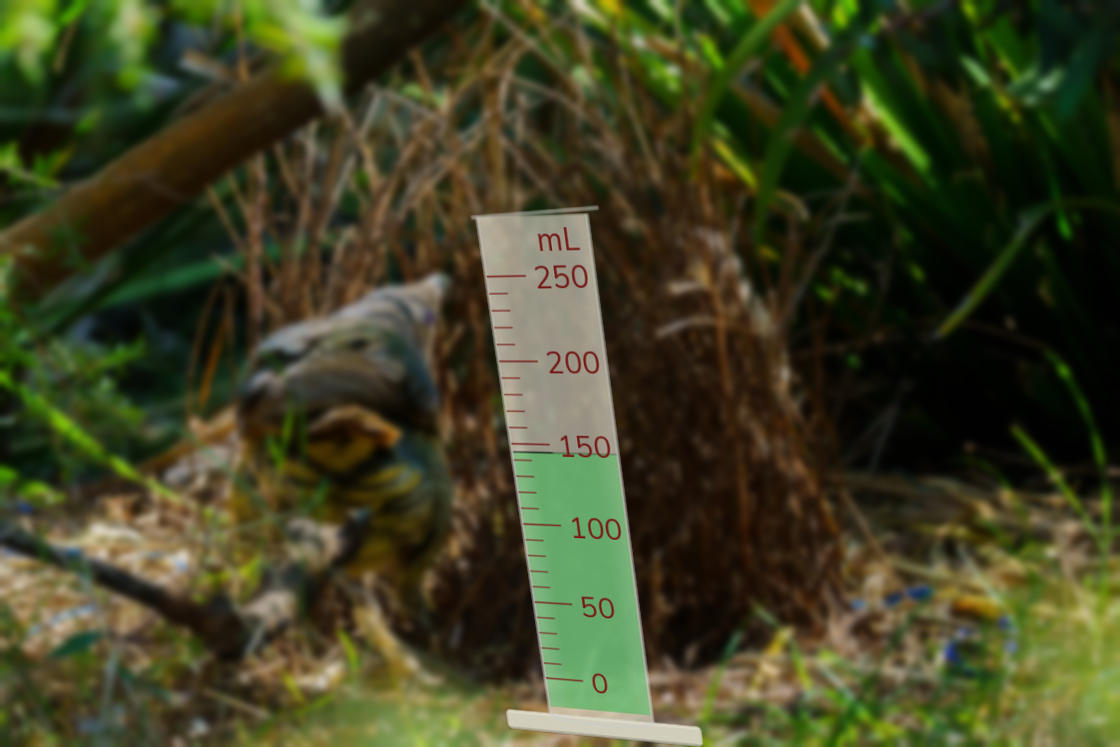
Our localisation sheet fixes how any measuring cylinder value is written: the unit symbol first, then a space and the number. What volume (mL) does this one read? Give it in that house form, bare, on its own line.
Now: mL 145
